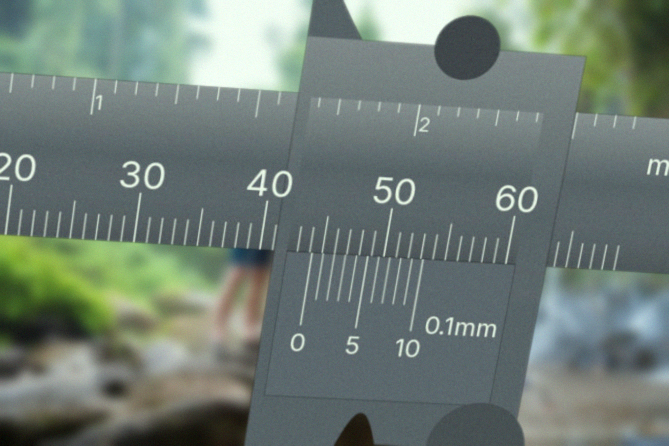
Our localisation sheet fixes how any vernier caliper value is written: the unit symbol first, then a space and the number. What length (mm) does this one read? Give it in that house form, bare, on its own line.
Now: mm 44.2
